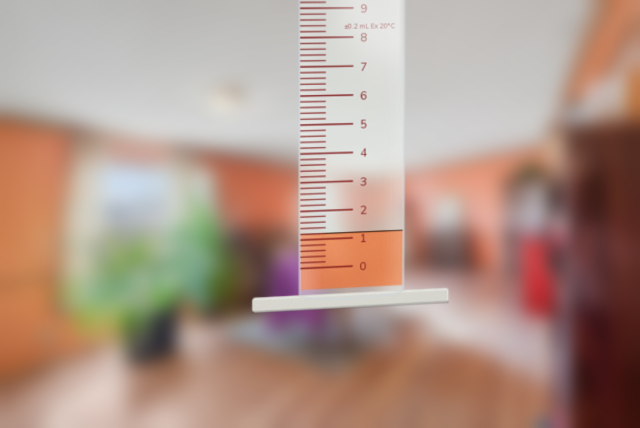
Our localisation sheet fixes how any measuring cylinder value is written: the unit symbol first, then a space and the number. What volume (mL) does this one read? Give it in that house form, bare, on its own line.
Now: mL 1.2
